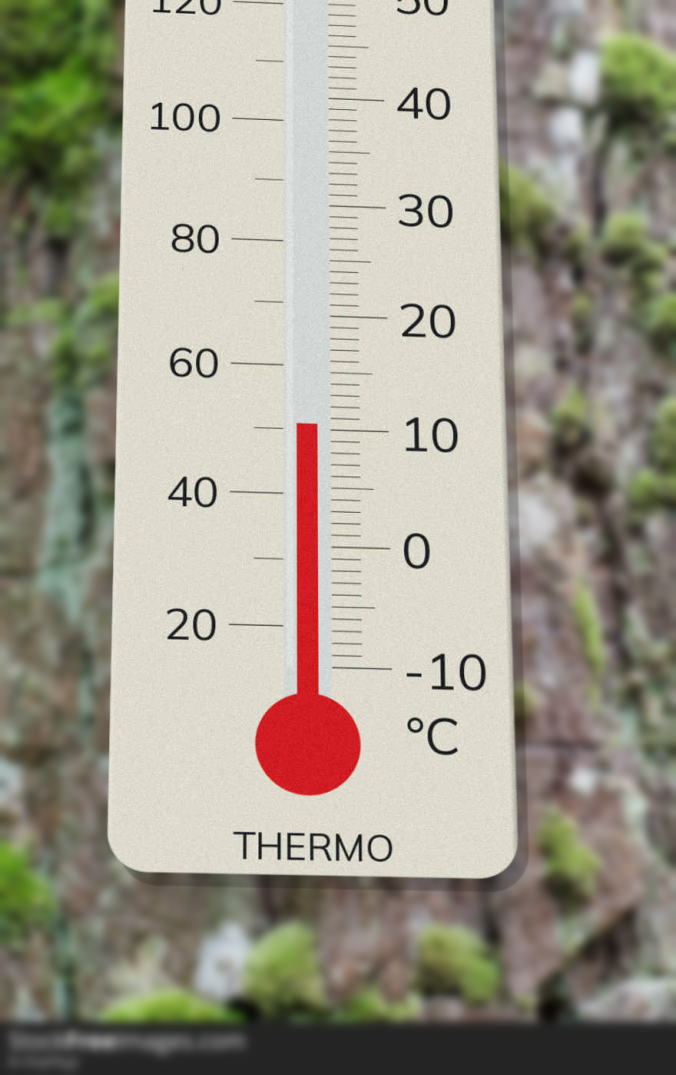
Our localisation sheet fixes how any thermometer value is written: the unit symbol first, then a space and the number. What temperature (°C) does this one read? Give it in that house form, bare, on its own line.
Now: °C 10.5
